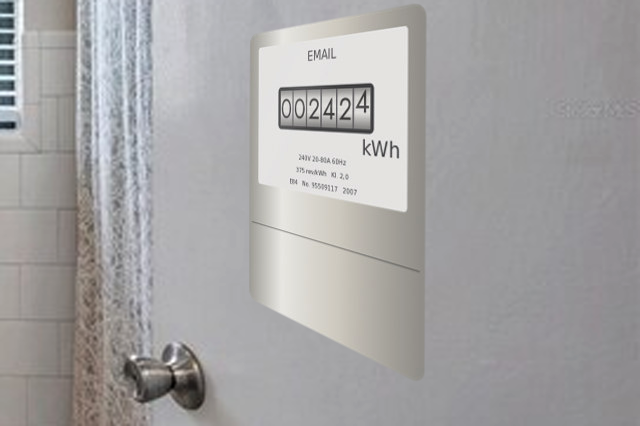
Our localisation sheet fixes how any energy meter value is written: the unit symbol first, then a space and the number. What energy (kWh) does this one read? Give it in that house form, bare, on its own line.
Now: kWh 2424
